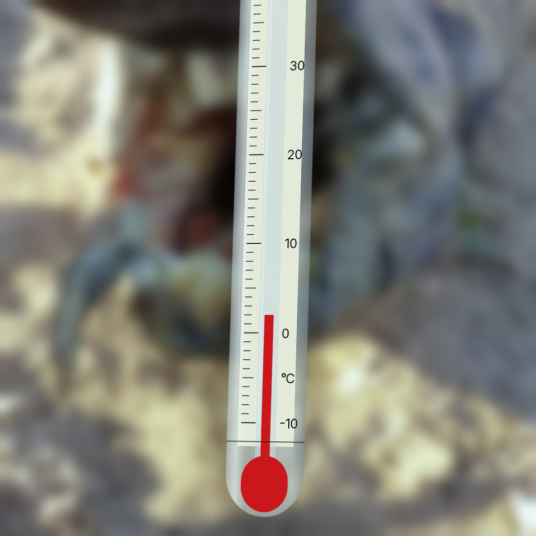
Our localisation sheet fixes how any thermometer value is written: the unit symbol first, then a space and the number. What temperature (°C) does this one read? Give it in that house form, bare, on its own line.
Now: °C 2
